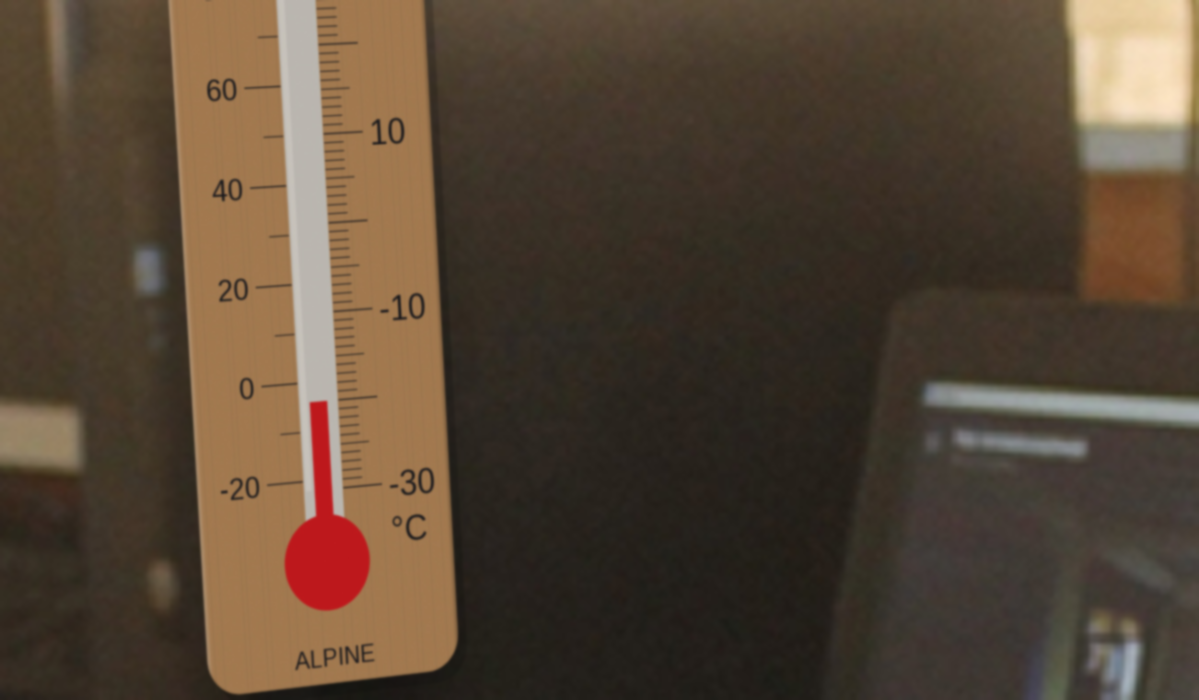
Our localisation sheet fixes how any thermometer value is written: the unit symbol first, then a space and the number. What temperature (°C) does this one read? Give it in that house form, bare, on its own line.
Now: °C -20
